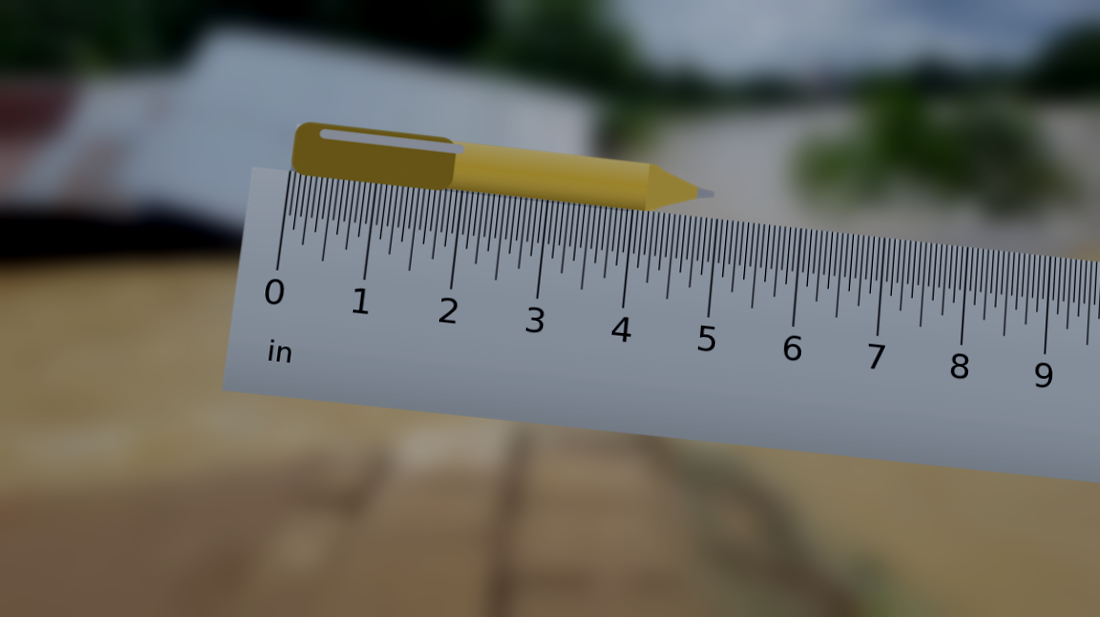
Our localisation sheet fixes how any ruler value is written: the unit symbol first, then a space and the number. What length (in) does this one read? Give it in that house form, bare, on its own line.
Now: in 4.9375
